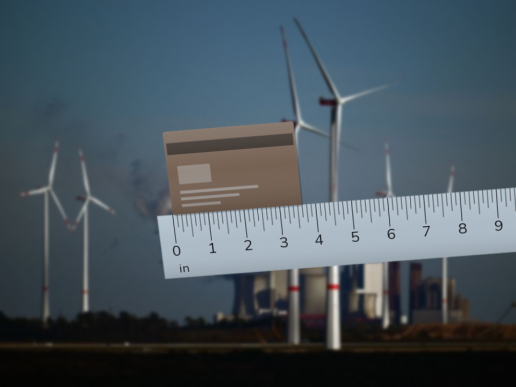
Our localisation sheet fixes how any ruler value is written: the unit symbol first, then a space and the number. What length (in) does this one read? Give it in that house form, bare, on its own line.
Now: in 3.625
